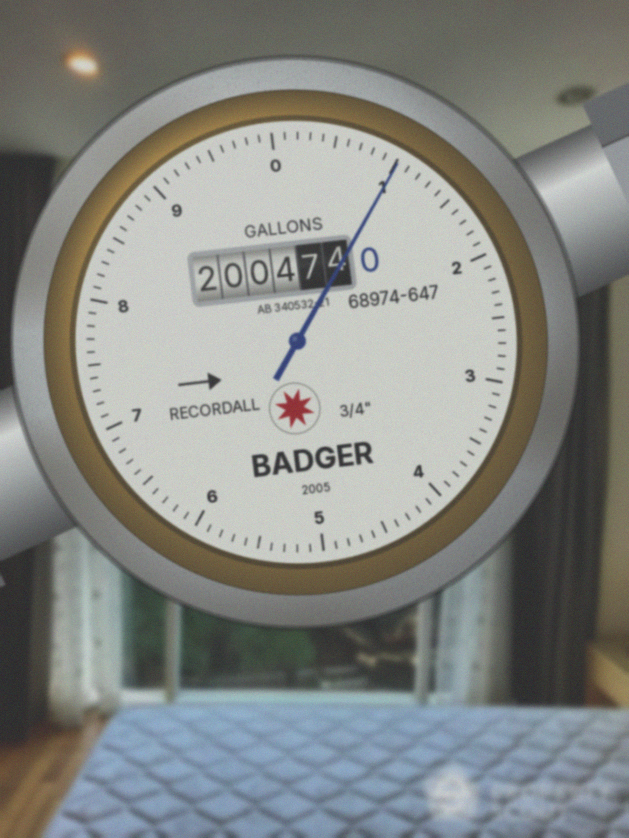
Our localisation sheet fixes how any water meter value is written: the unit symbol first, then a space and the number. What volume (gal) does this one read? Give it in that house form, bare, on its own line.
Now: gal 2004741.0
